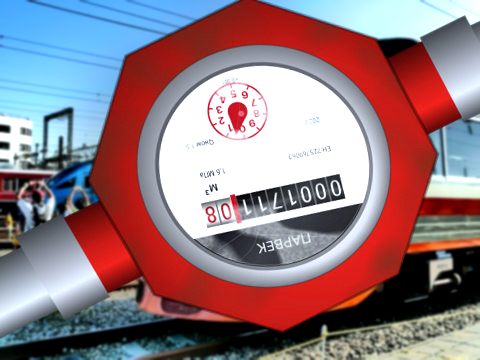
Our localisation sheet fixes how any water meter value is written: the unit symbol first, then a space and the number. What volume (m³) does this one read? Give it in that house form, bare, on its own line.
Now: m³ 1711.080
